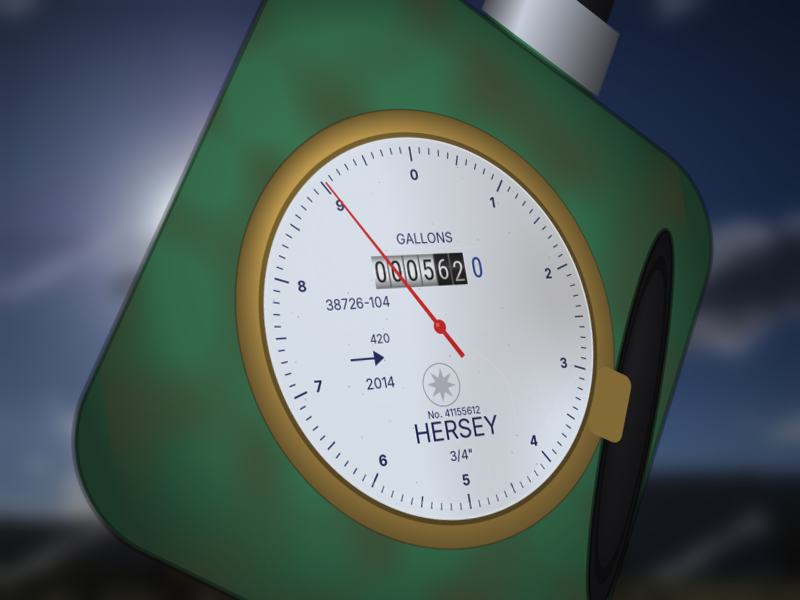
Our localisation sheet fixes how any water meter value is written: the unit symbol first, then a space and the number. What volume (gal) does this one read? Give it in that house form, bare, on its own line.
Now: gal 5619.0
